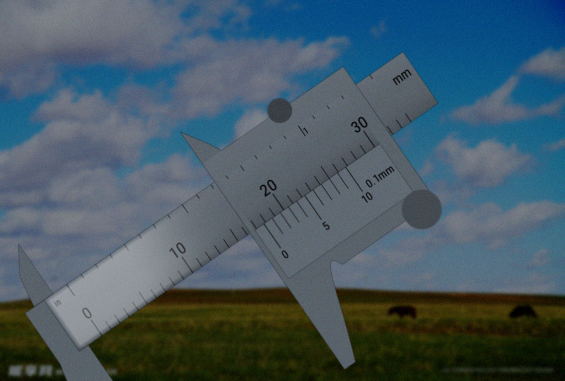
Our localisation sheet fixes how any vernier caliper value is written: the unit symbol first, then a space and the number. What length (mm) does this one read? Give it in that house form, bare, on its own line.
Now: mm 17.8
